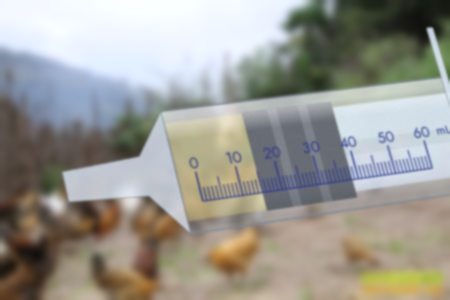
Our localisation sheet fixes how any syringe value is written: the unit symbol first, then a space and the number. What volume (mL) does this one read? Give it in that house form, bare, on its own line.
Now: mL 15
